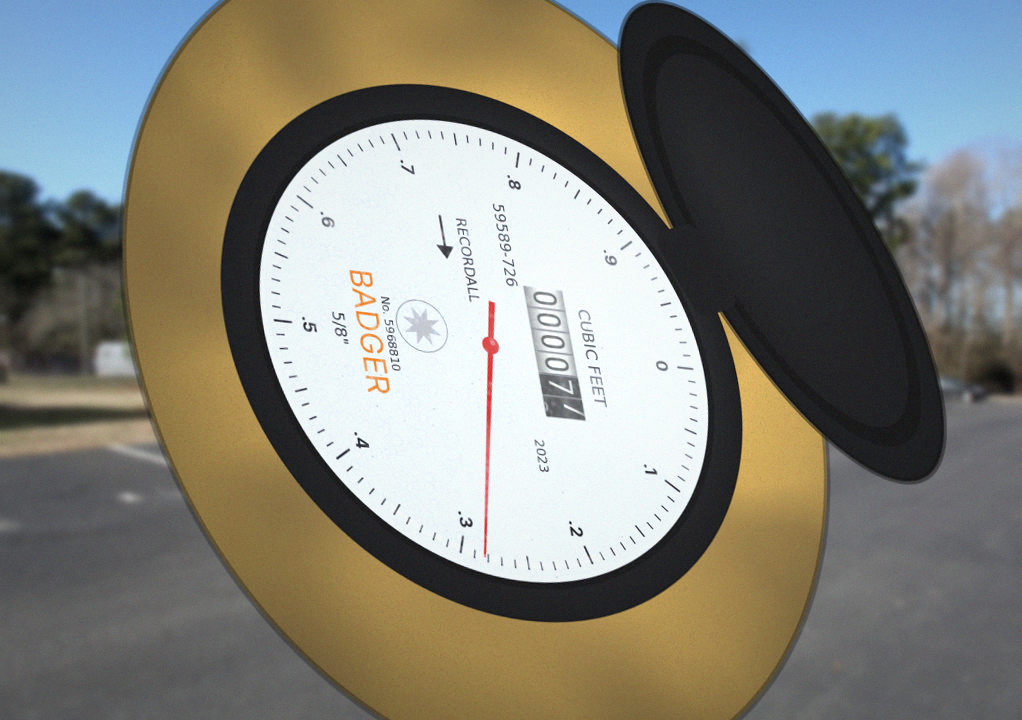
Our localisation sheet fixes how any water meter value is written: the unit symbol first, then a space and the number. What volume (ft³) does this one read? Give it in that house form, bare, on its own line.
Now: ft³ 77.28
